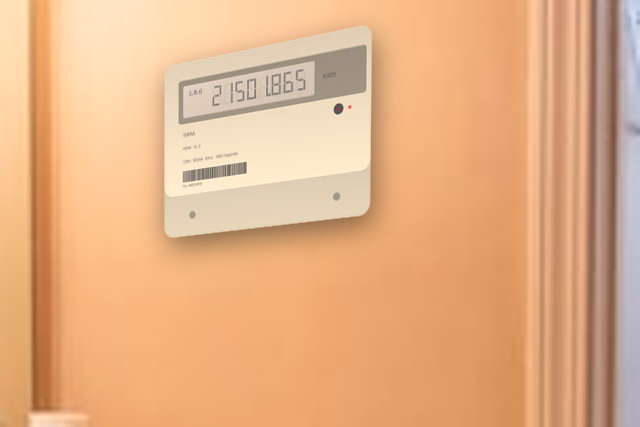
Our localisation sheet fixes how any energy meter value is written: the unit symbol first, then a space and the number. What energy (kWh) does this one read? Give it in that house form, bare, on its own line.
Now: kWh 21501.865
